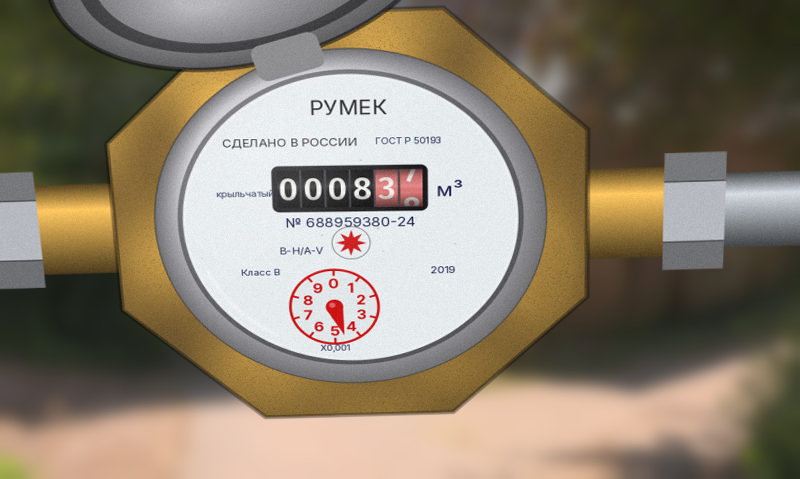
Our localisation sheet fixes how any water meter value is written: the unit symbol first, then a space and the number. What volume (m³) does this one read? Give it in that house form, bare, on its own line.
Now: m³ 8.374
